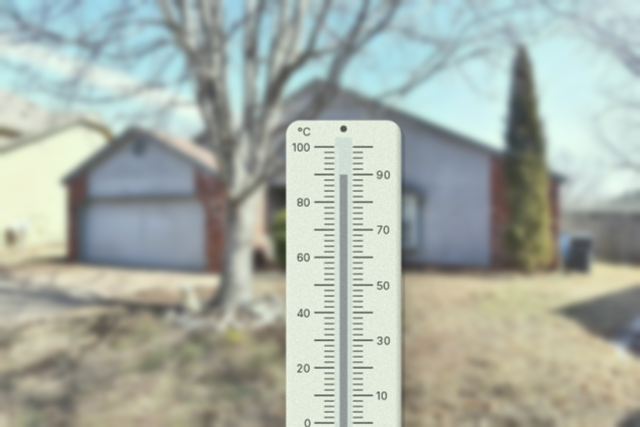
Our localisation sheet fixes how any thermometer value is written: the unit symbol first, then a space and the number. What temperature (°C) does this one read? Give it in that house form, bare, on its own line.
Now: °C 90
